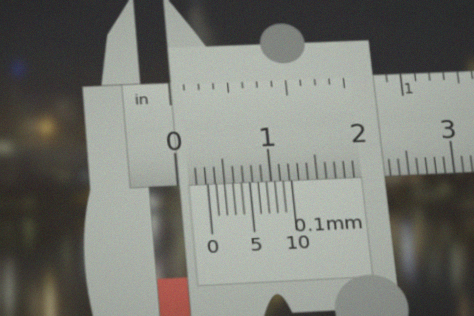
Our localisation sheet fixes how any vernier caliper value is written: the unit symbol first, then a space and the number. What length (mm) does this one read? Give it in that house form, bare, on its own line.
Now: mm 3.2
